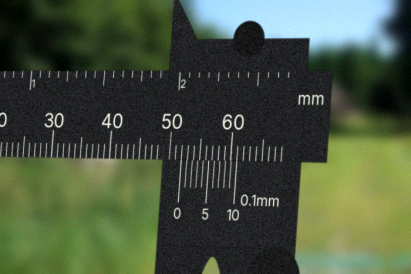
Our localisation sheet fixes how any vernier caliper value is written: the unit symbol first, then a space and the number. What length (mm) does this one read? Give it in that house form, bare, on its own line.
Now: mm 52.0
